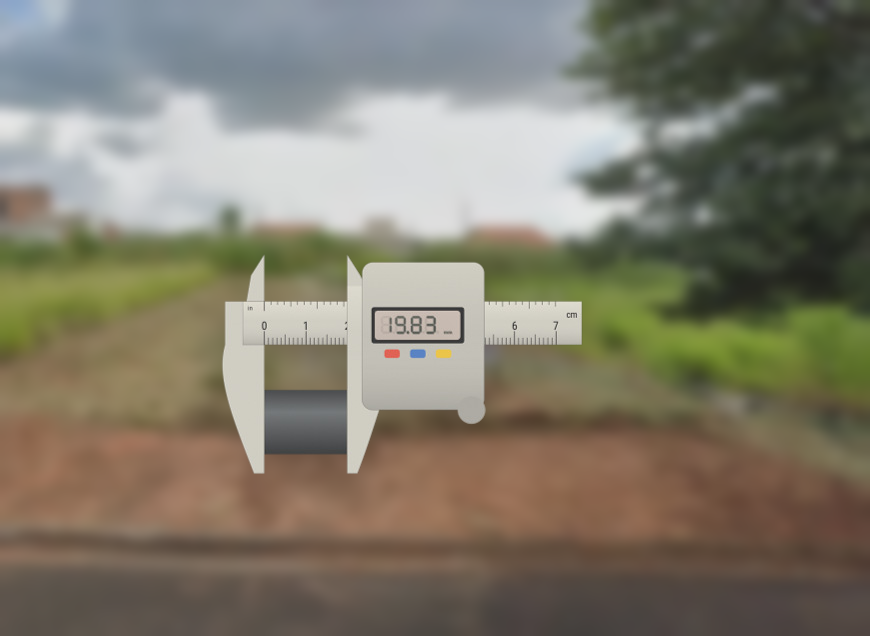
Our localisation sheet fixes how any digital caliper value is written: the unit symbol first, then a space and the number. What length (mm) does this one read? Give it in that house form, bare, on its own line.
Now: mm 19.83
